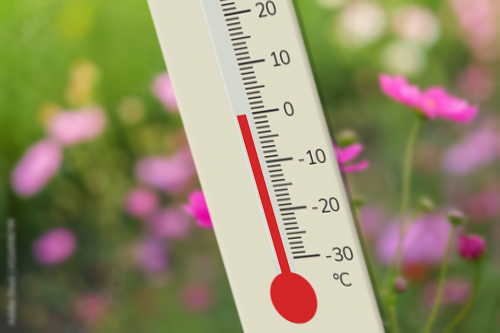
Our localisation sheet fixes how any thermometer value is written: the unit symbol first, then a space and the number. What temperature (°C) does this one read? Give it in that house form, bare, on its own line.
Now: °C 0
